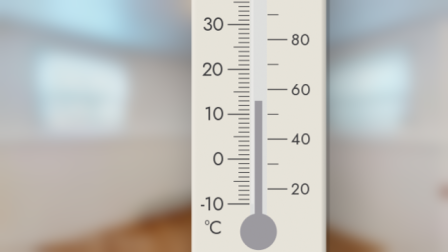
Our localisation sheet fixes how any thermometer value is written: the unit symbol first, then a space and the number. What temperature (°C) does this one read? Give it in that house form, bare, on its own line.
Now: °C 13
